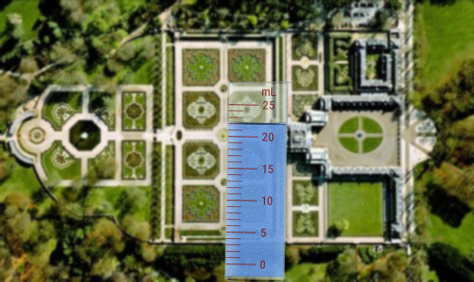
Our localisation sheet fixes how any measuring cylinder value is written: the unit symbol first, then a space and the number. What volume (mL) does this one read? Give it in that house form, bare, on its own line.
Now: mL 22
